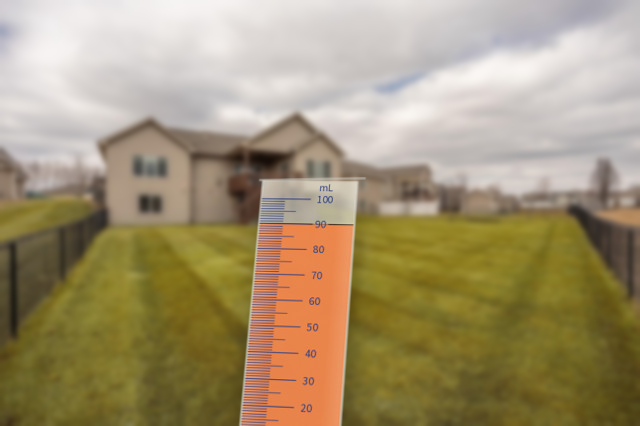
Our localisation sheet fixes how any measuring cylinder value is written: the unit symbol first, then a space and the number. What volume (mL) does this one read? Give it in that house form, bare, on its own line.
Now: mL 90
